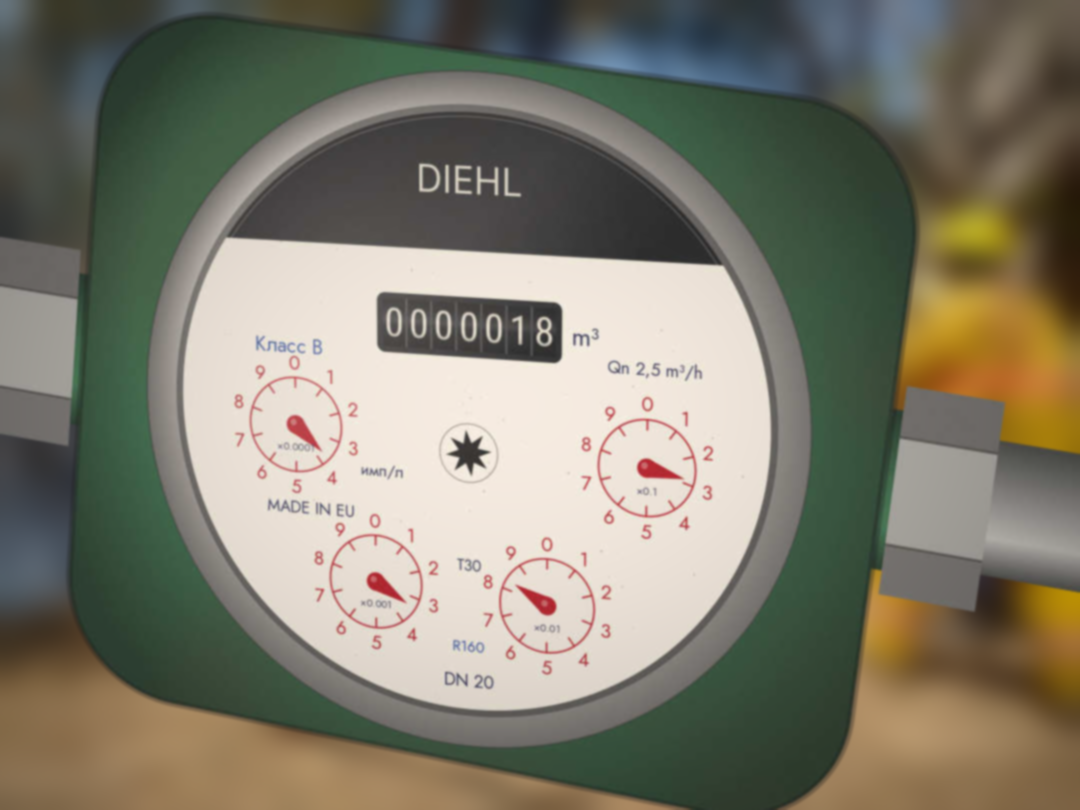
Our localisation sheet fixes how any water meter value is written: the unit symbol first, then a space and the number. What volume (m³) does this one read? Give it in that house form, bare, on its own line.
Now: m³ 18.2833
